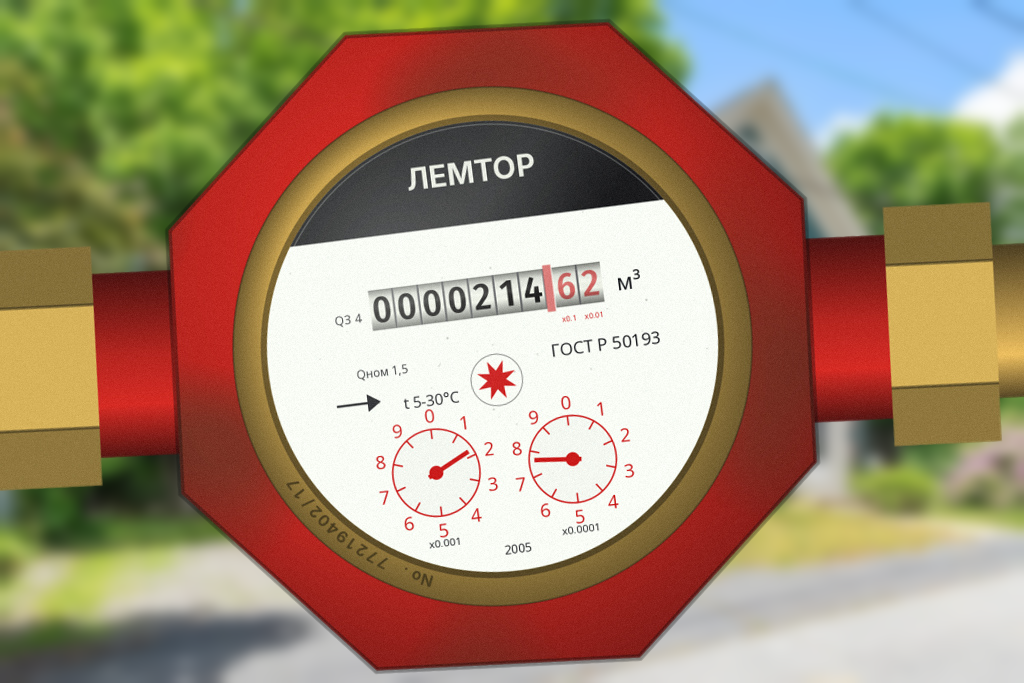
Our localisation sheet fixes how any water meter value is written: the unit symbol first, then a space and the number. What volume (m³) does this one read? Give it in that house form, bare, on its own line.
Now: m³ 214.6217
